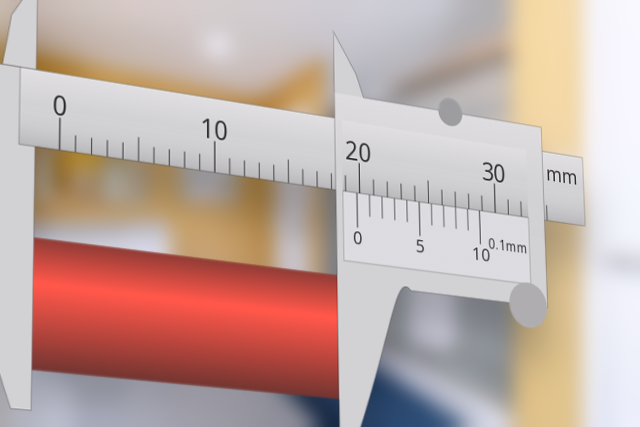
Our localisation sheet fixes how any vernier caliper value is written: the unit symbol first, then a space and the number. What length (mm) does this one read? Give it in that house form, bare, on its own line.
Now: mm 19.8
